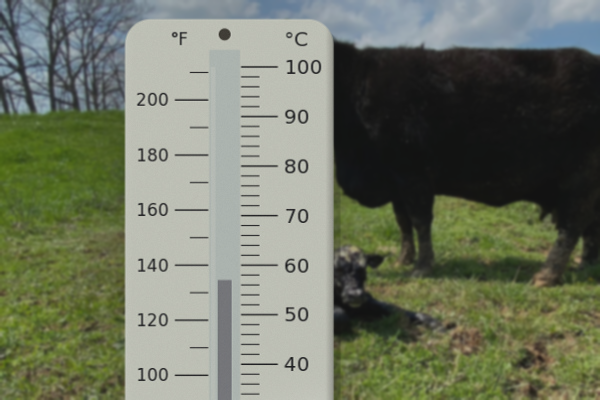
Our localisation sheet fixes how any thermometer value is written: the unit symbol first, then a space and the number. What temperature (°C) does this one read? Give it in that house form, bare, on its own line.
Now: °C 57
